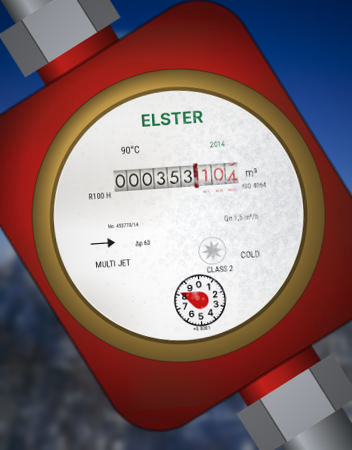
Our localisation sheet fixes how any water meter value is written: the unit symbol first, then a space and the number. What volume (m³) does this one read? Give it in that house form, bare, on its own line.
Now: m³ 353.1038
